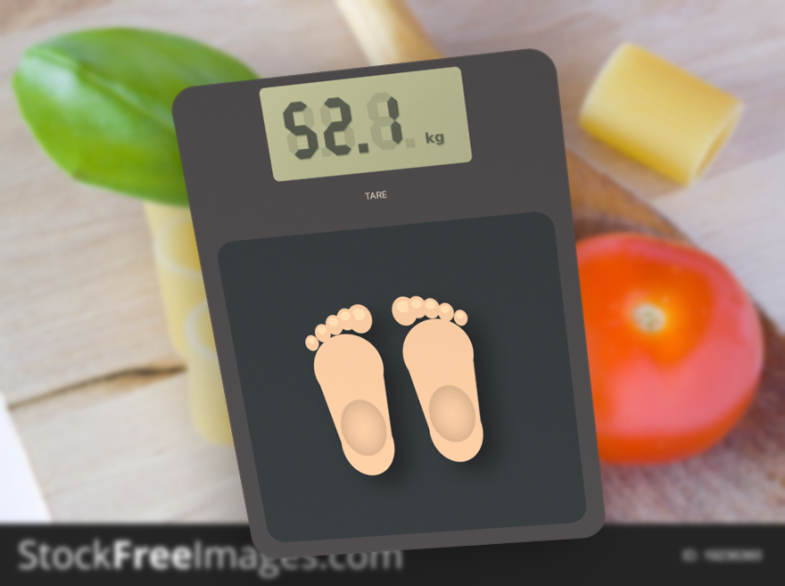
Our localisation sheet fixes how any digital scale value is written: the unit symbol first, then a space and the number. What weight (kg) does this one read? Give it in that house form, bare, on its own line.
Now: kg 52.1
